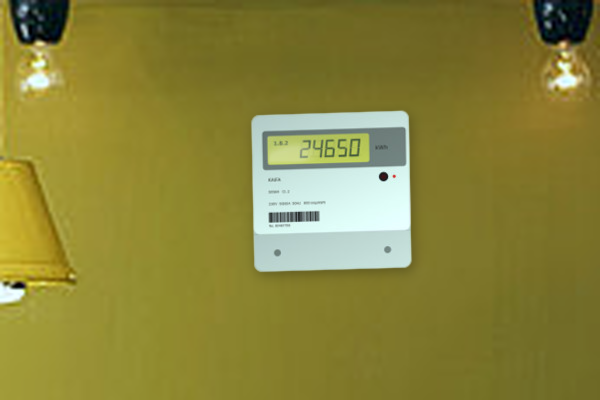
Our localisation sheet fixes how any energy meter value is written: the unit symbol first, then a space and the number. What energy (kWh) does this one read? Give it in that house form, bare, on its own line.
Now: kWh 24650
